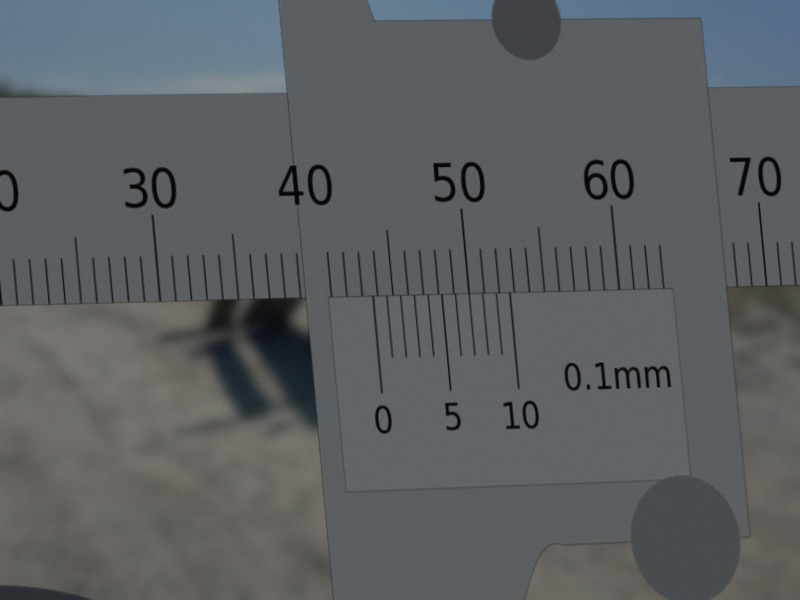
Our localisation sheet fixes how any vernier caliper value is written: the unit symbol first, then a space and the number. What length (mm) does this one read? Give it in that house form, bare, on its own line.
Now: mm 43.7
